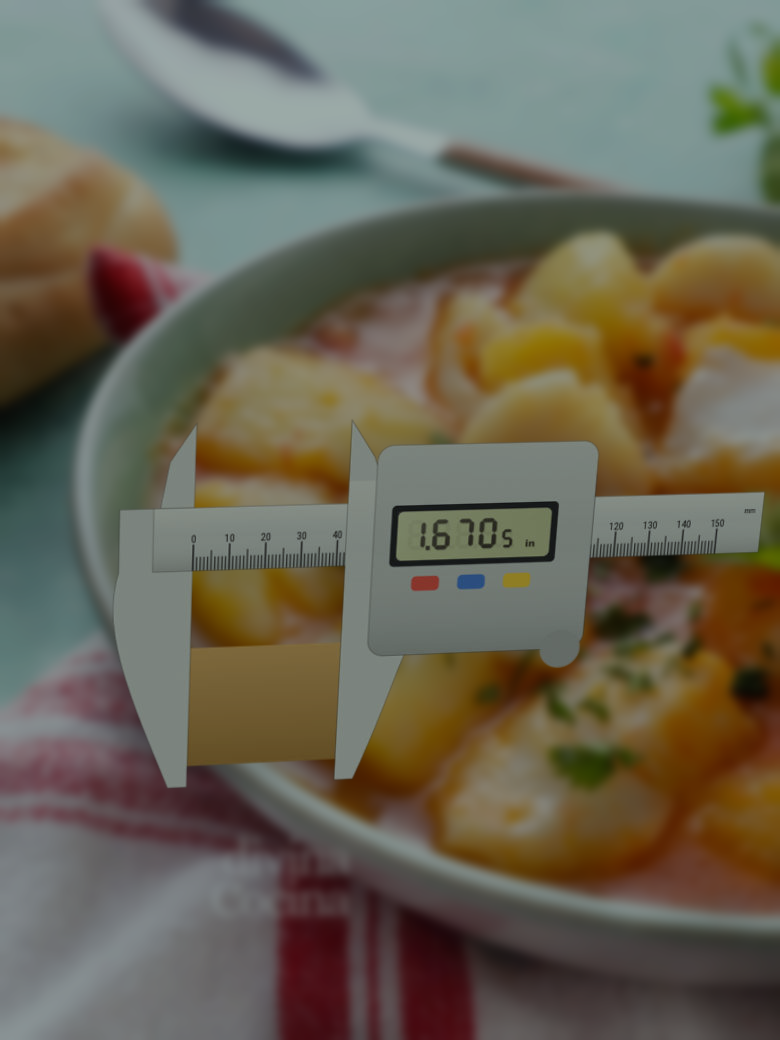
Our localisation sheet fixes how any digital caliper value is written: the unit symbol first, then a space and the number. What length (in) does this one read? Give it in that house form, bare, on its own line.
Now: in 1.6705
